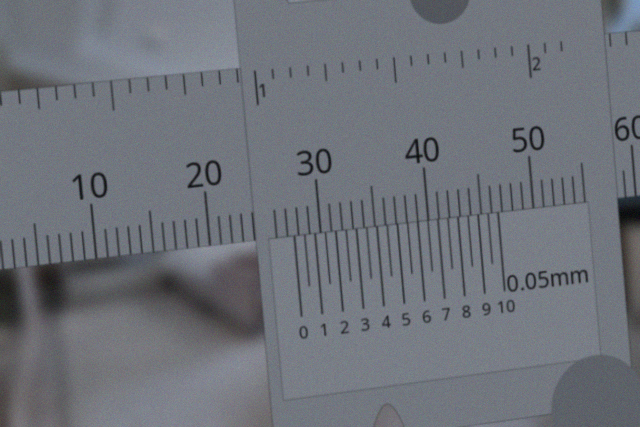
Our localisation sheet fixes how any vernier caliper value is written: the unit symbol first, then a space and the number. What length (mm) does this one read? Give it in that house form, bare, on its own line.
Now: mm 27.6
